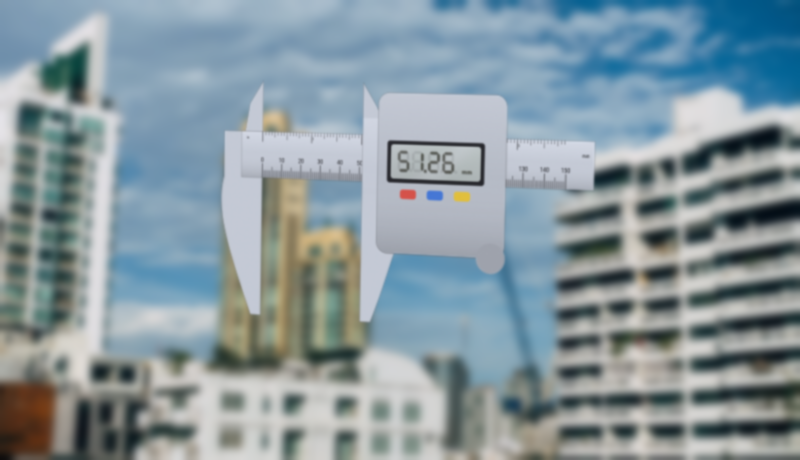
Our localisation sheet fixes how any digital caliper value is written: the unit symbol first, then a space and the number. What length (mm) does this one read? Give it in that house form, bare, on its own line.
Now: mm 51.26
